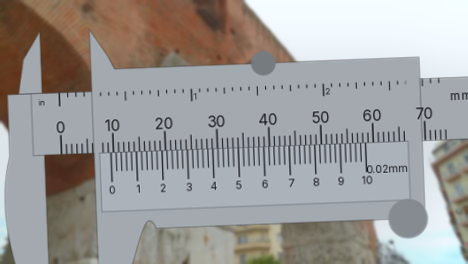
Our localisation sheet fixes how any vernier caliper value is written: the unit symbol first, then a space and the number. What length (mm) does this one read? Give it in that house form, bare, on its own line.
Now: mm 9.5
